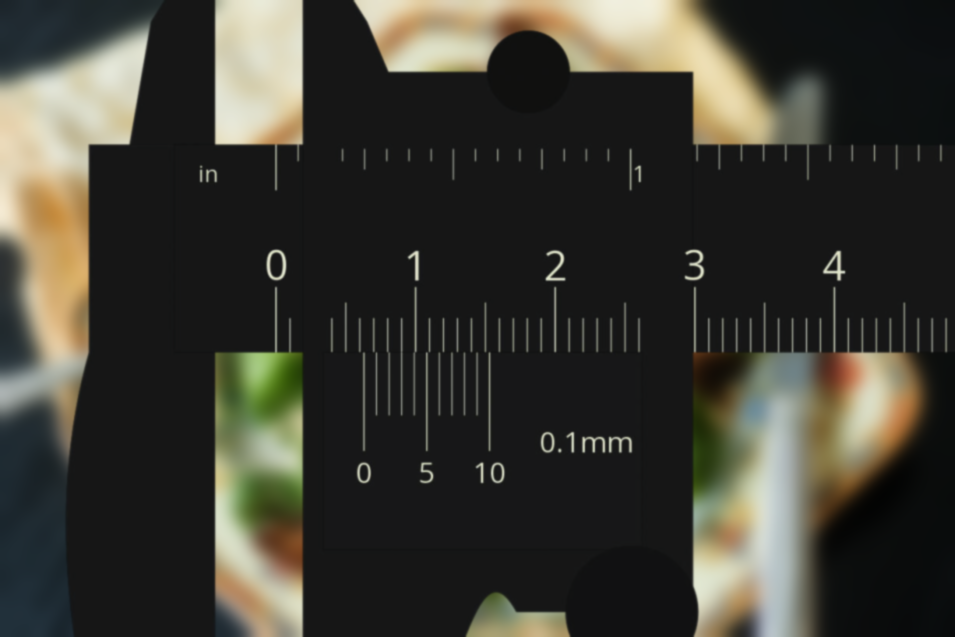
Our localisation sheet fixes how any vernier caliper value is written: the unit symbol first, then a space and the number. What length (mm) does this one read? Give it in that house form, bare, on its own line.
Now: mm 6.3
